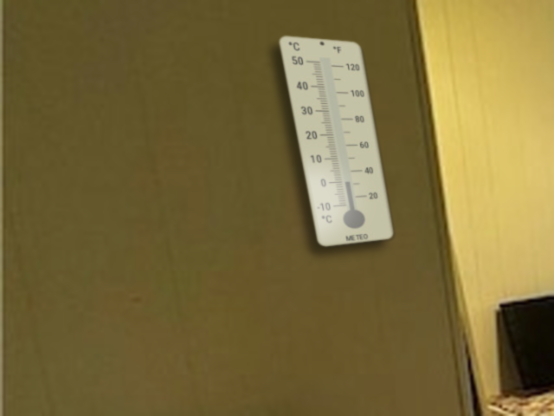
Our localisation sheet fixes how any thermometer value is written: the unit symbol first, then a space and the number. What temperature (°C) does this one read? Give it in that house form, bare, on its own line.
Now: °C 0
